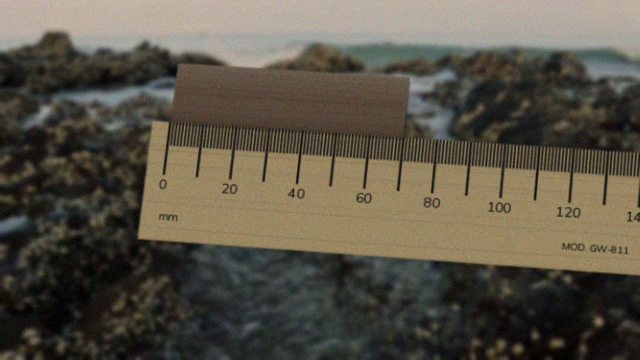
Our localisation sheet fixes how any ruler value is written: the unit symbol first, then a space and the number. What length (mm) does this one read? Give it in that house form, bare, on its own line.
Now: mm 70
